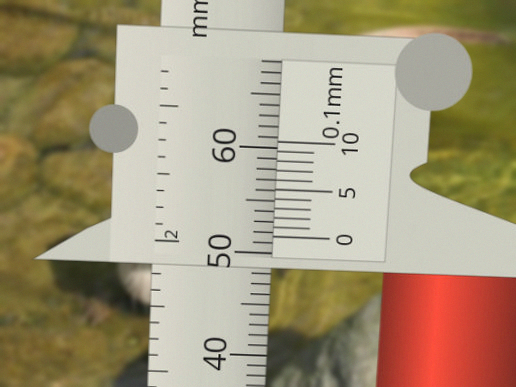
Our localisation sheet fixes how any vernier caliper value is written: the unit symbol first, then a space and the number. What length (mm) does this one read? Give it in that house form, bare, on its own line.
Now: mm 51.6
